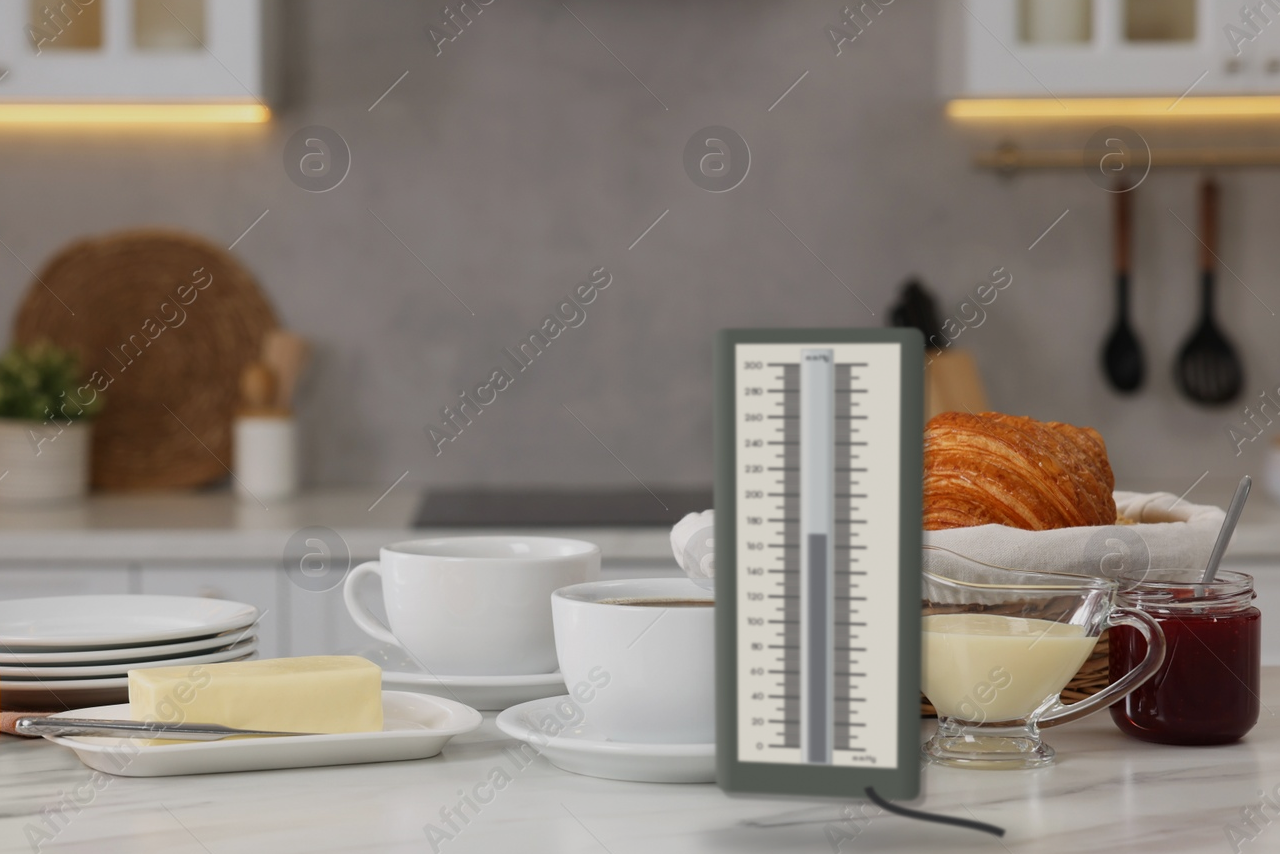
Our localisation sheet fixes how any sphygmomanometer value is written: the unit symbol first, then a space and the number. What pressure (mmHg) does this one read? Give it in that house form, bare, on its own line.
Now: mmHg 170
